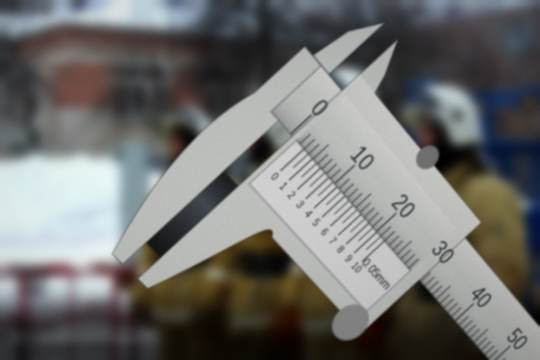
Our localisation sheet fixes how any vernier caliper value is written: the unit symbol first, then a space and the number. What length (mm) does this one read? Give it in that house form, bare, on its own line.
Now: mm 3.0
